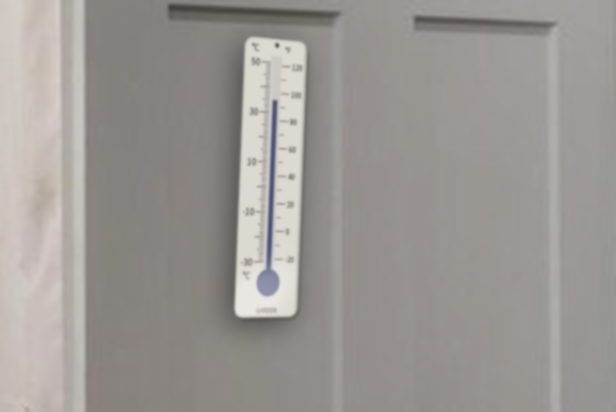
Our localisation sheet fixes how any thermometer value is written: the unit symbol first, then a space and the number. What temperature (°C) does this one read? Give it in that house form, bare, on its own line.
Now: °C 35
